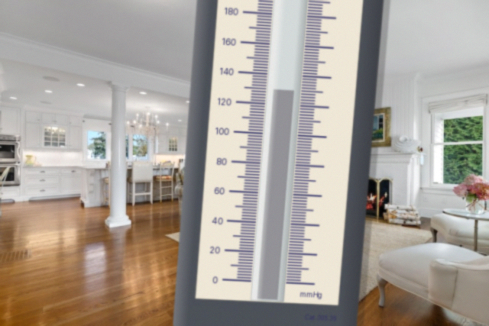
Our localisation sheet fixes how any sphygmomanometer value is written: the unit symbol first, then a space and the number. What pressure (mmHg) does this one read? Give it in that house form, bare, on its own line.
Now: mmHg 130
